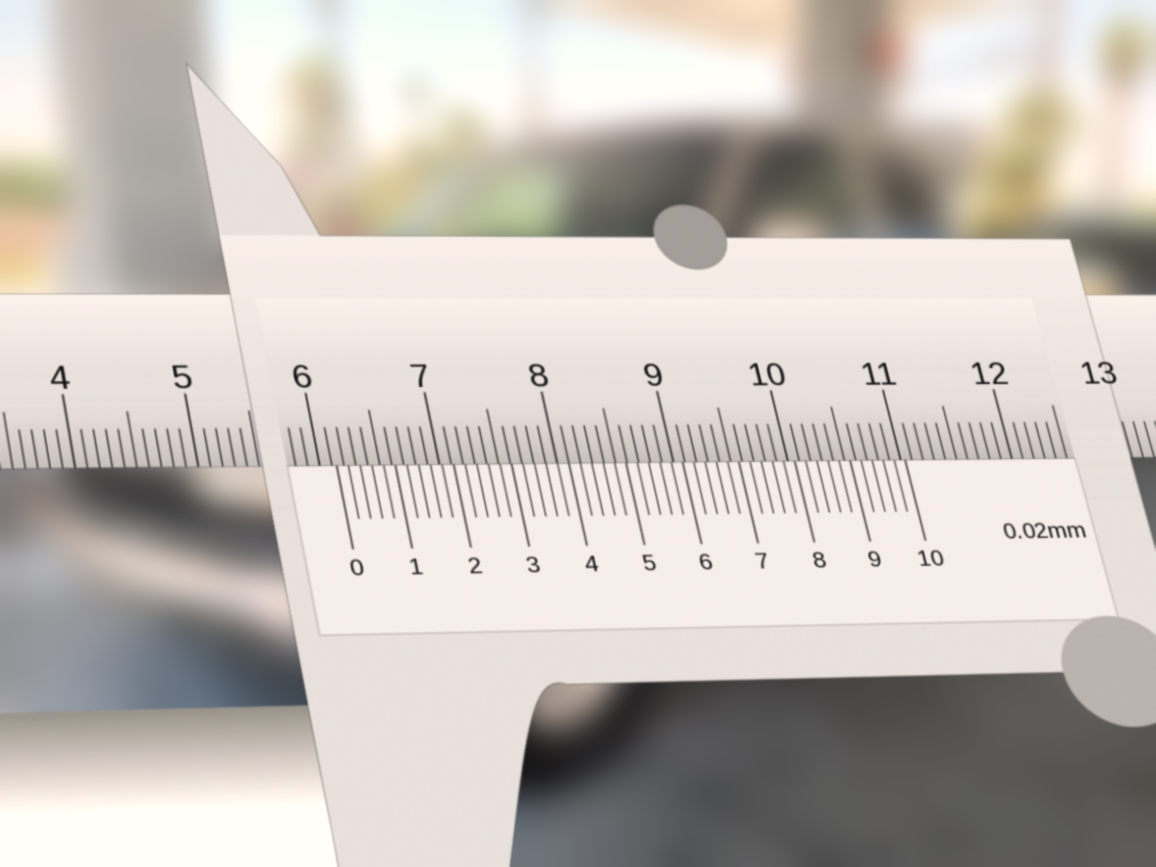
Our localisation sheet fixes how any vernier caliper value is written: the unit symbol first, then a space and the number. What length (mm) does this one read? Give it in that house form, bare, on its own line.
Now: mm 61.4
